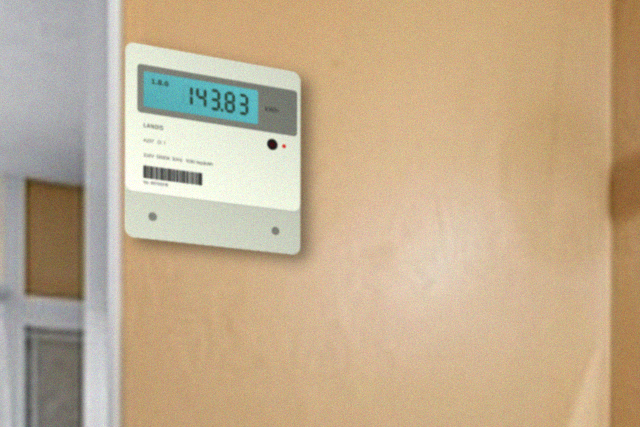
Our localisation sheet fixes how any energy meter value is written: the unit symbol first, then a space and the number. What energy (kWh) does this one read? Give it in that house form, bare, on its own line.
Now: kWh 143.83
